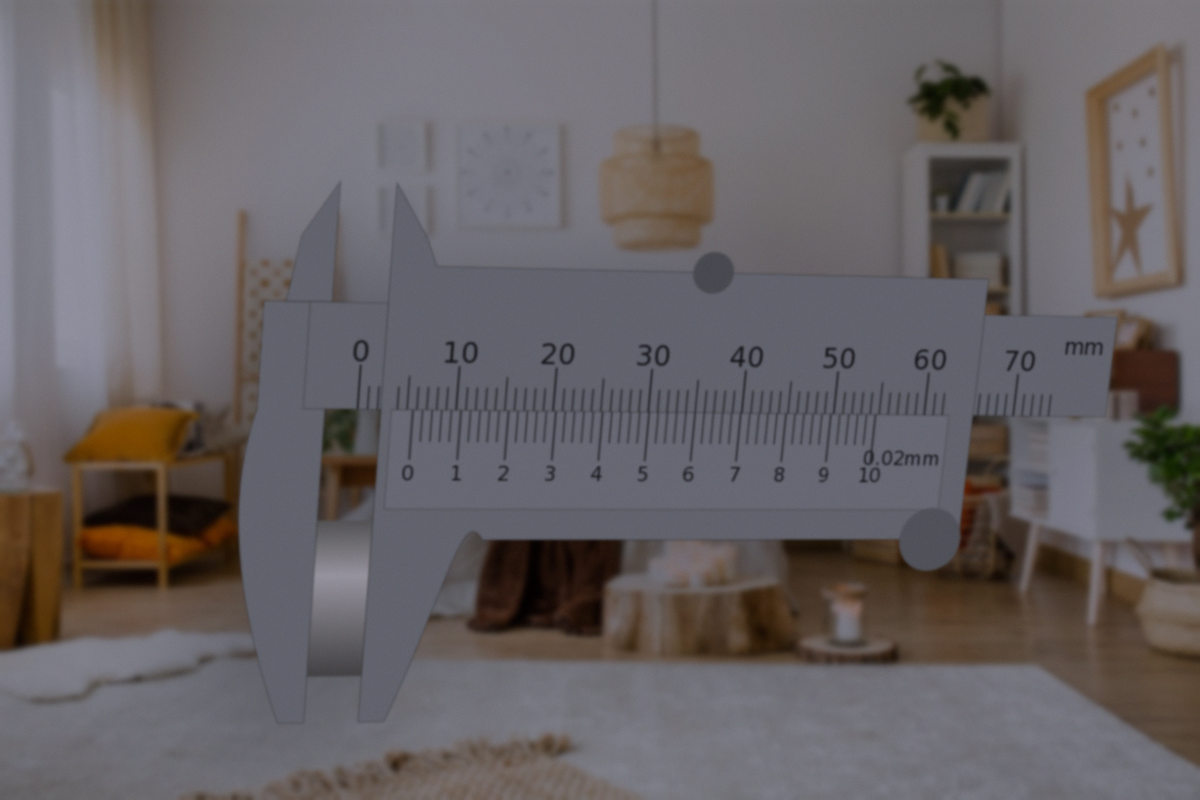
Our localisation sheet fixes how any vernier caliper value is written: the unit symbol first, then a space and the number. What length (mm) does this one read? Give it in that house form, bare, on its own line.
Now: mm 5.6
